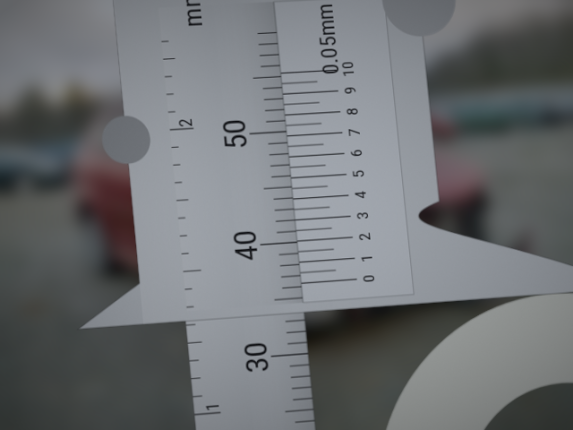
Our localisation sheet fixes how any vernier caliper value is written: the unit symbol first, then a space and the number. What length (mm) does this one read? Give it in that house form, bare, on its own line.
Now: mm 36.3
